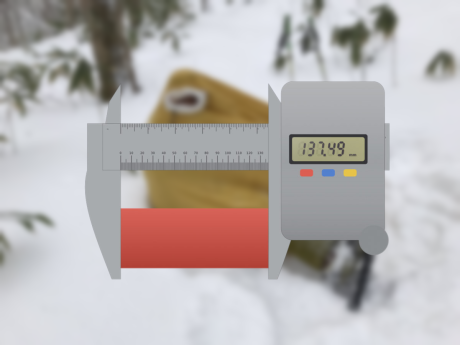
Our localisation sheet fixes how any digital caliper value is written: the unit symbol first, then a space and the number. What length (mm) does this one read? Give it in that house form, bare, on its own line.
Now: mm 137.49
